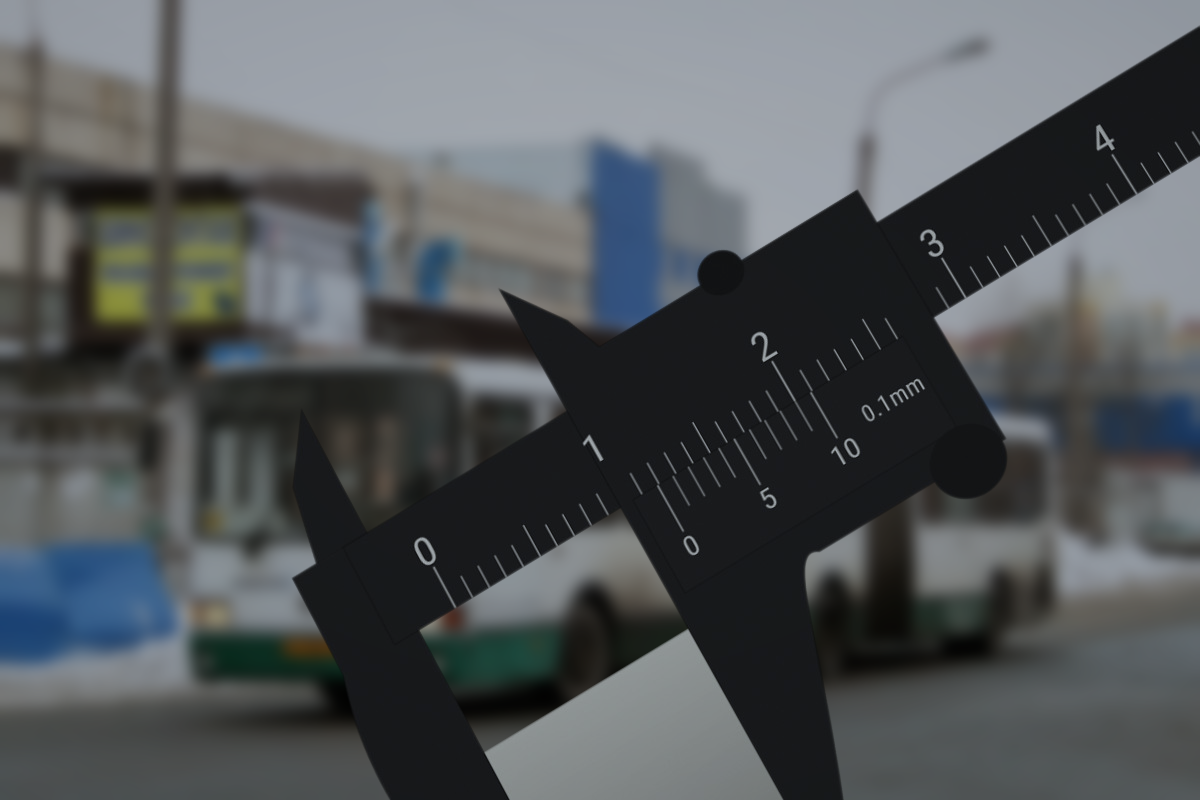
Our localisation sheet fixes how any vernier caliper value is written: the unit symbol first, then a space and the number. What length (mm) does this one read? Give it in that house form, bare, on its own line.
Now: mm 11.9
